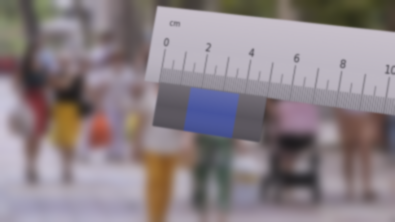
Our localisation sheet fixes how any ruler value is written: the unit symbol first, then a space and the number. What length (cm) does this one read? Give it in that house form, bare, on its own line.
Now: cm 5
